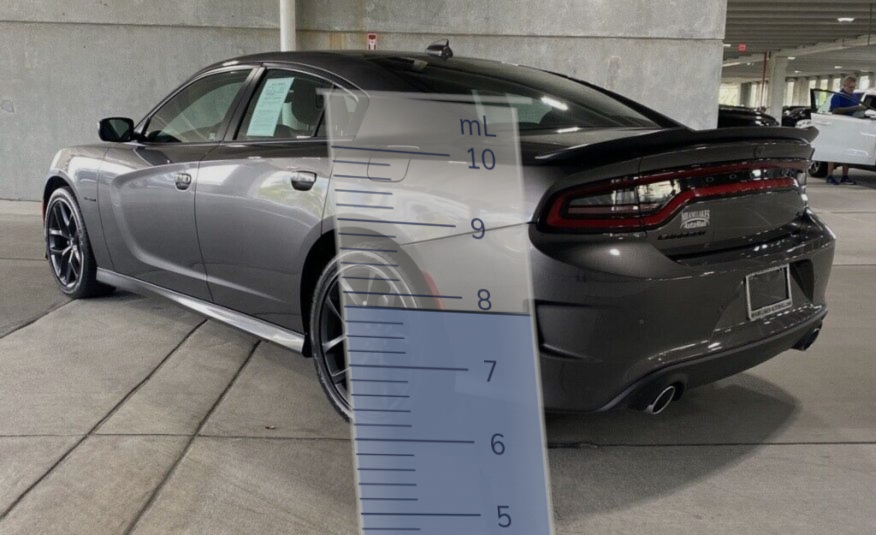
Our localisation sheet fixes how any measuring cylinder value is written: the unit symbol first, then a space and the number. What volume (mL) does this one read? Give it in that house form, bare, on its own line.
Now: mL 7.8
